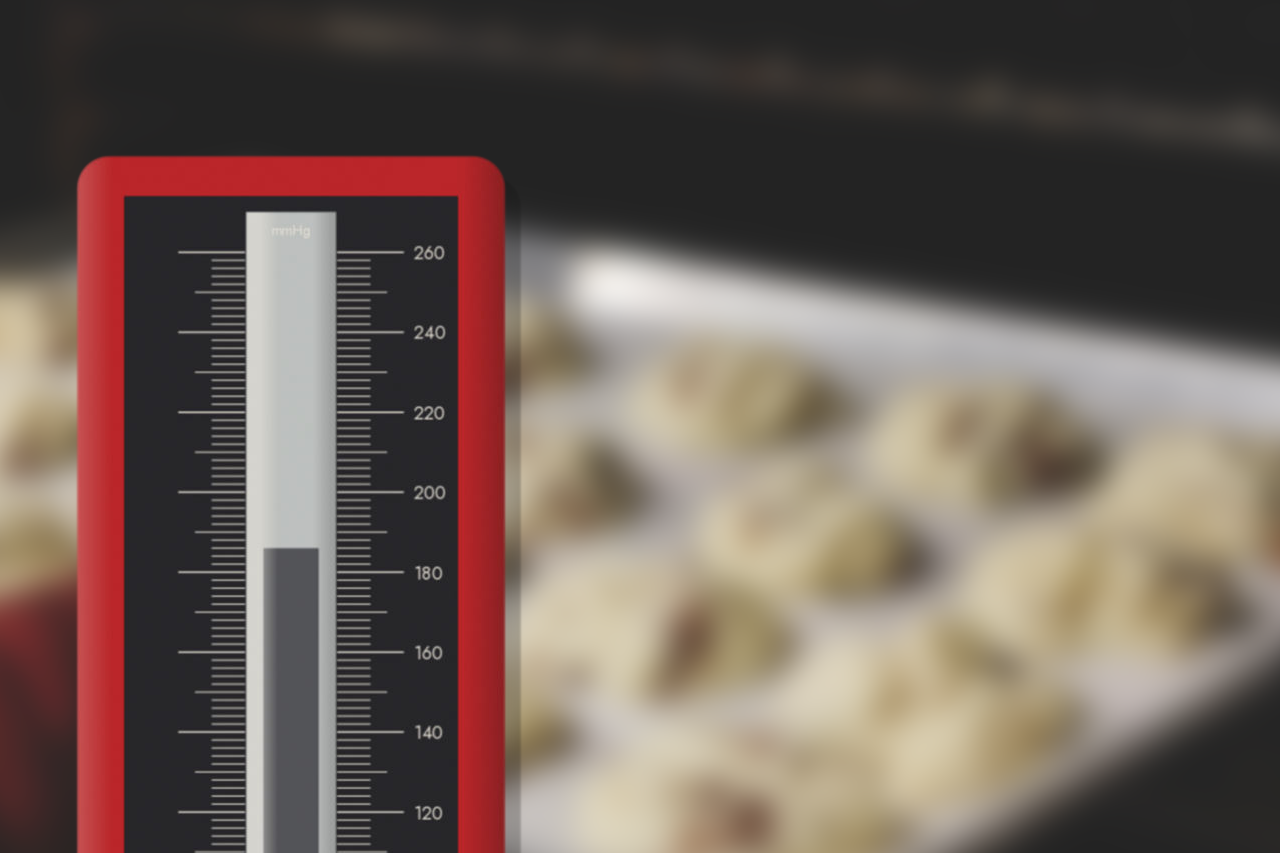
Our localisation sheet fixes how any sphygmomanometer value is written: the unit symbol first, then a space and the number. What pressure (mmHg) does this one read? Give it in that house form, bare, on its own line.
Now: mmHg 186
